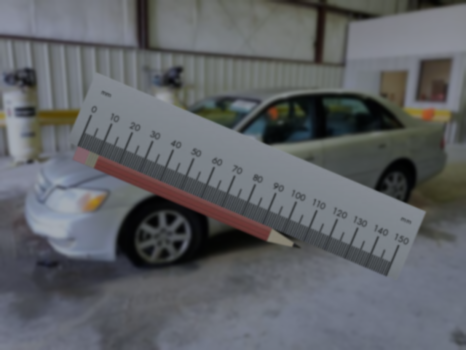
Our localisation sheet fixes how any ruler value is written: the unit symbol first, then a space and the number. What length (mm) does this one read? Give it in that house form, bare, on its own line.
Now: mm 110
